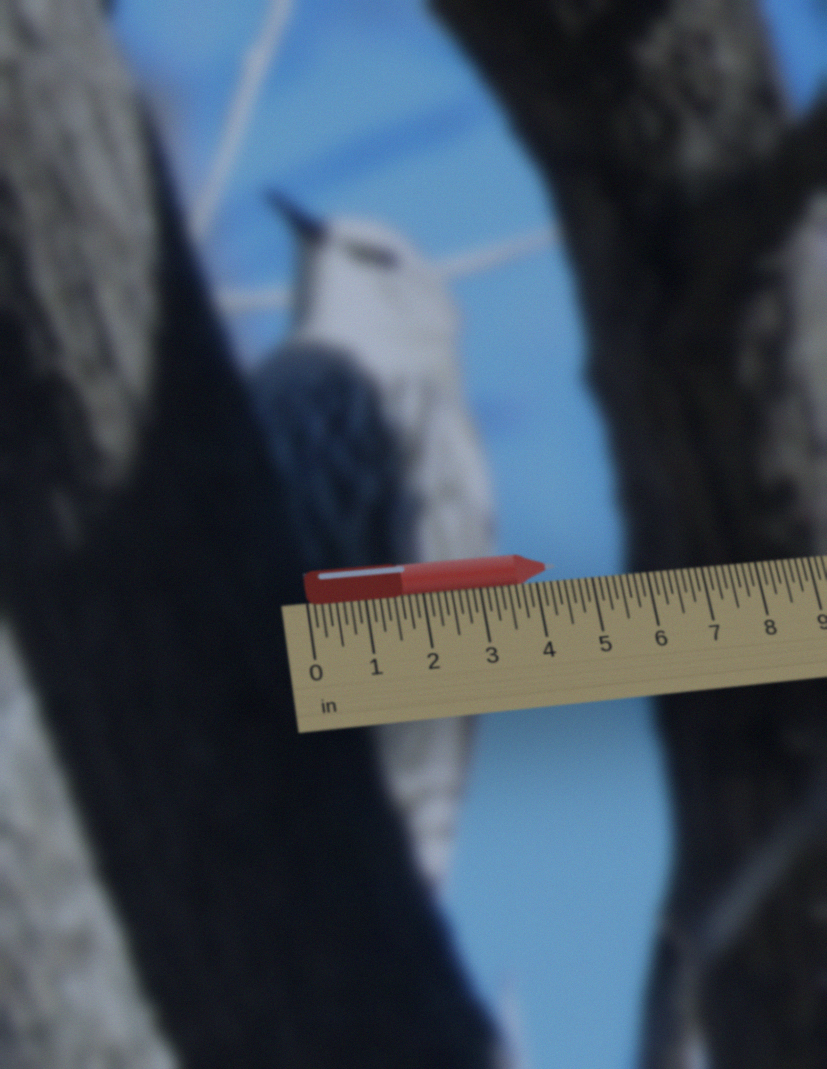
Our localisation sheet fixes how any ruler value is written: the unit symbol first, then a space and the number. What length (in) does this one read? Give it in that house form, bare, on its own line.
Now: in 4.375
